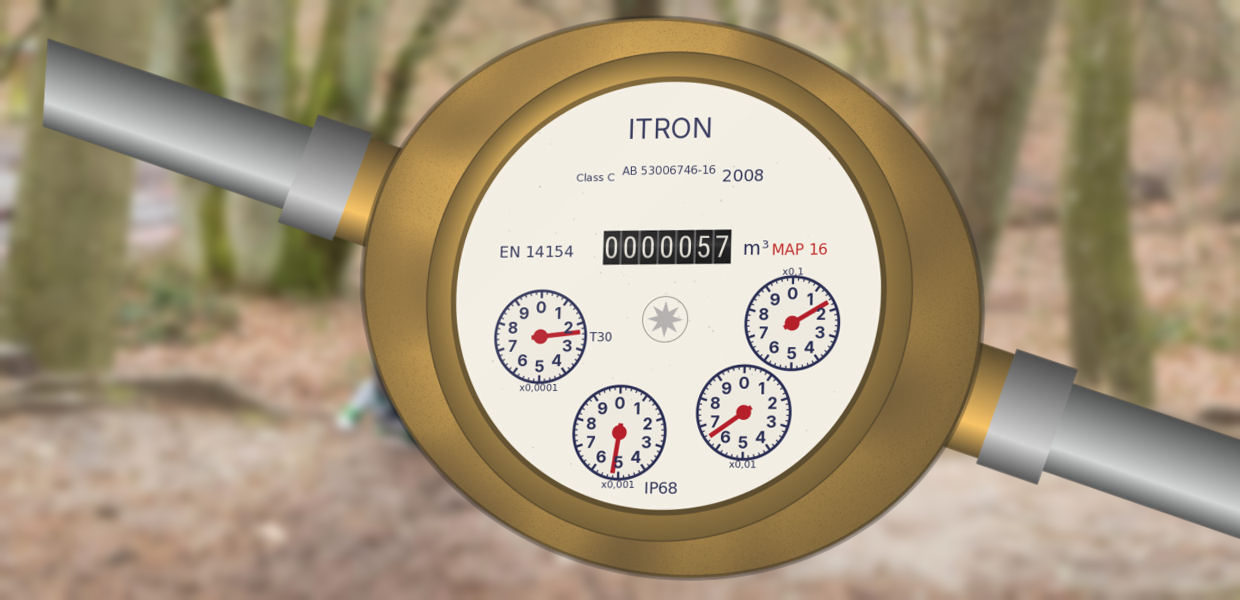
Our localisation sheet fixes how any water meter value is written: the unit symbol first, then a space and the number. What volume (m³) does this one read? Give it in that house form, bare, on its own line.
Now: m³ 57.1652
